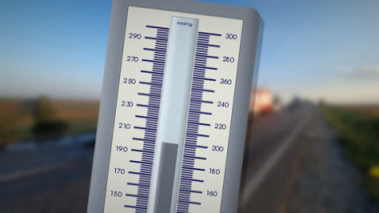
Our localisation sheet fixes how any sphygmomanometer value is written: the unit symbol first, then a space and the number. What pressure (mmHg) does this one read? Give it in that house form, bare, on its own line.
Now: mmHg 200
